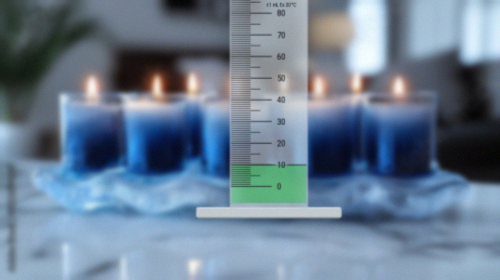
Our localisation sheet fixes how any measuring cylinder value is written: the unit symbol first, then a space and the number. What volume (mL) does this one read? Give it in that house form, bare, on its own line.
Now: mL 10
